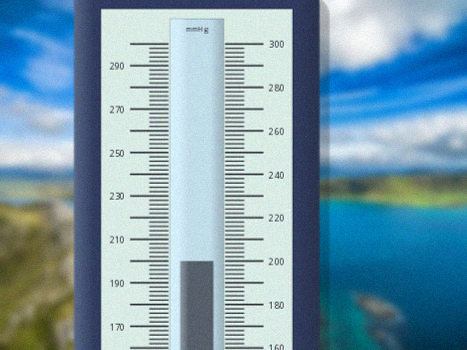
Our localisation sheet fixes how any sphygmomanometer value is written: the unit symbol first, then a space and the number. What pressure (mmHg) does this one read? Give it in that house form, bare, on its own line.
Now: mmHg 200
